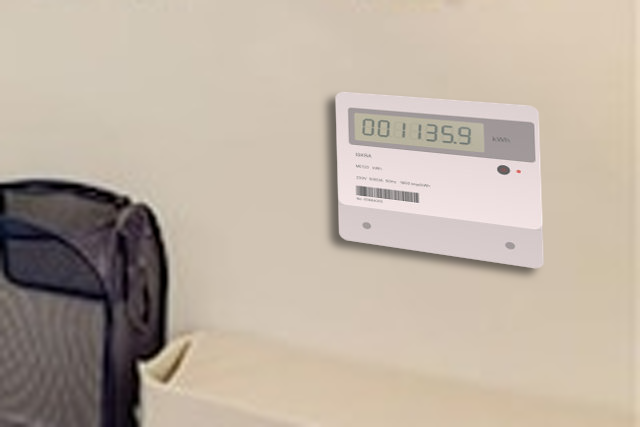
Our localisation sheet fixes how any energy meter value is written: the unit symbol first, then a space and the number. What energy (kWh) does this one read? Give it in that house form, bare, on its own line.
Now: kWh 1135.9
